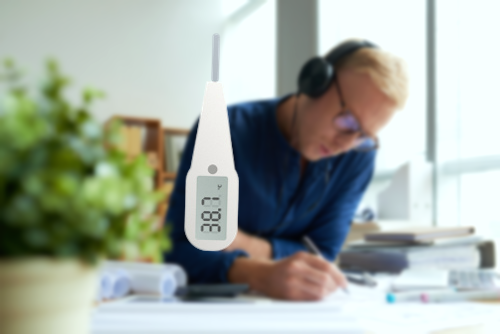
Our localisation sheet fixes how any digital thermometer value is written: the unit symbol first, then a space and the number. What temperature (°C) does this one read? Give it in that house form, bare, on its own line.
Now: °C 38.7
